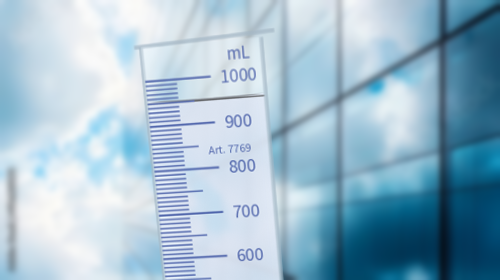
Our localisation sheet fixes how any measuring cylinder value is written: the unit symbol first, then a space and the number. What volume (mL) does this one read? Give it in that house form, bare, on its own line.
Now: mL 950
